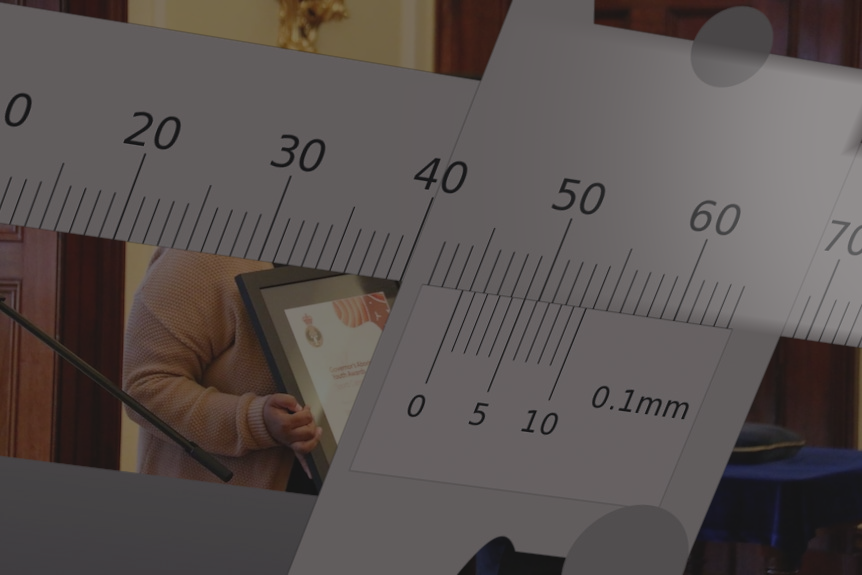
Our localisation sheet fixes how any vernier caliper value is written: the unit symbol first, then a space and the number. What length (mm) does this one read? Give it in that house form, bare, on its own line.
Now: mm 44.5
